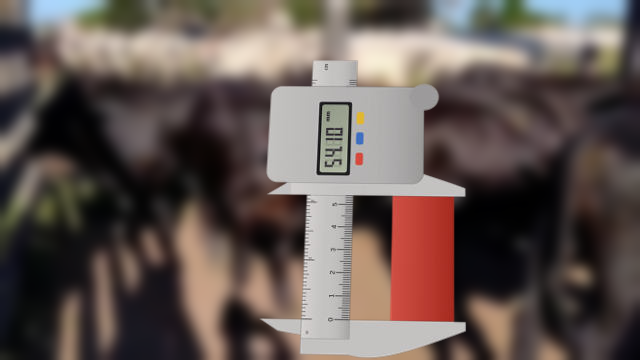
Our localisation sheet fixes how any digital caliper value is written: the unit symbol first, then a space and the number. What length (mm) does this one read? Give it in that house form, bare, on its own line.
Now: mm 54.10
